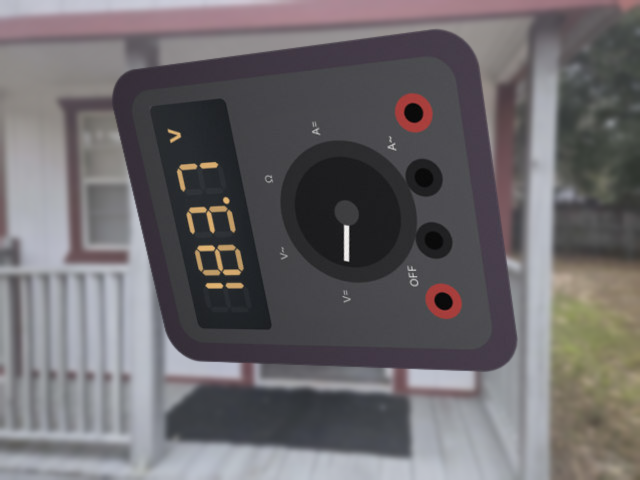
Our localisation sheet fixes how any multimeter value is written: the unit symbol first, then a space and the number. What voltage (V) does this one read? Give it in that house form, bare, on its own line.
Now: V 183.7
